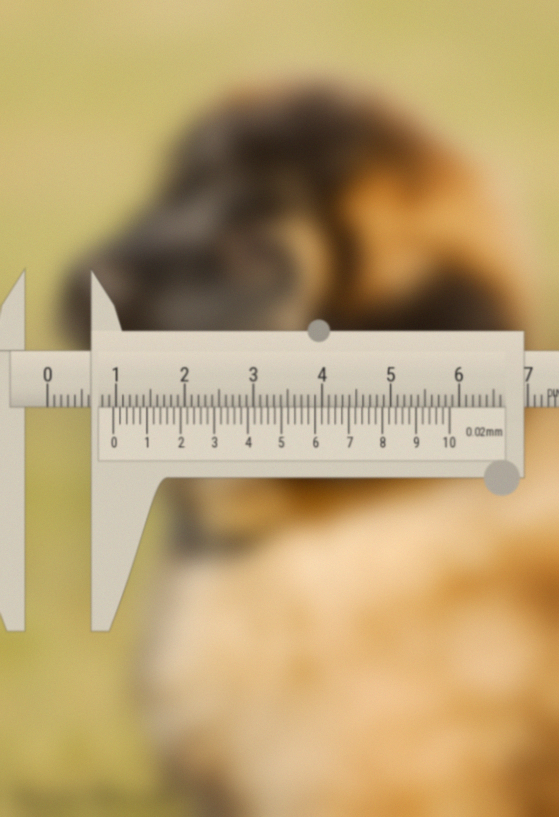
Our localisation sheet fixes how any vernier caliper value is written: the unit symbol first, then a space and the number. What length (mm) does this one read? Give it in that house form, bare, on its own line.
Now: mm 9.6
